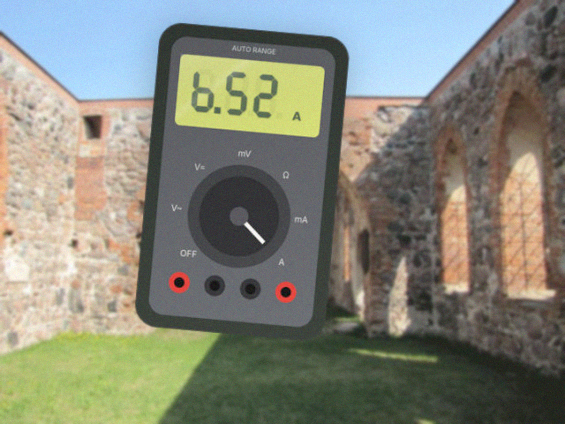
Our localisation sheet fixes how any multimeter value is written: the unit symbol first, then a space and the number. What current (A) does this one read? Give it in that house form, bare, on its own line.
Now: A 6.52
